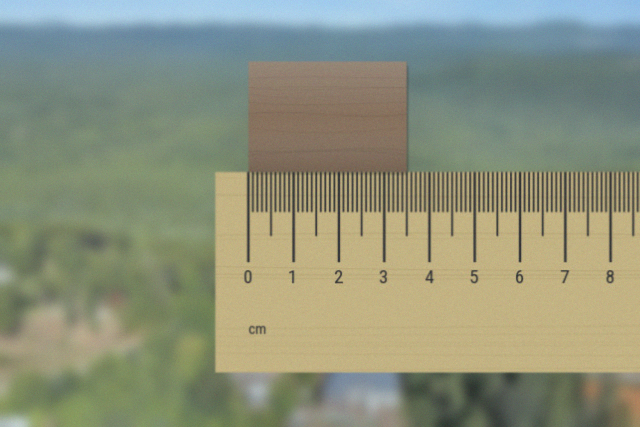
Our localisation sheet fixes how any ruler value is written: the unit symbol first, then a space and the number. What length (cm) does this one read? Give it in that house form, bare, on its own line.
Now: cm 3.5
